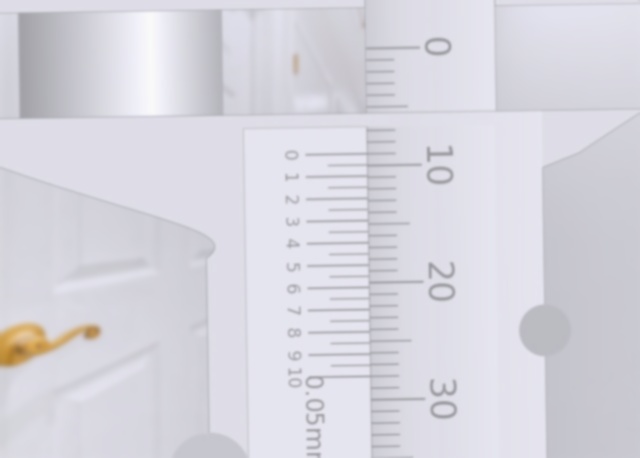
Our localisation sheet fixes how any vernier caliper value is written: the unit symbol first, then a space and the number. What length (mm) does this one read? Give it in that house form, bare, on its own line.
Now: mm 9.0
